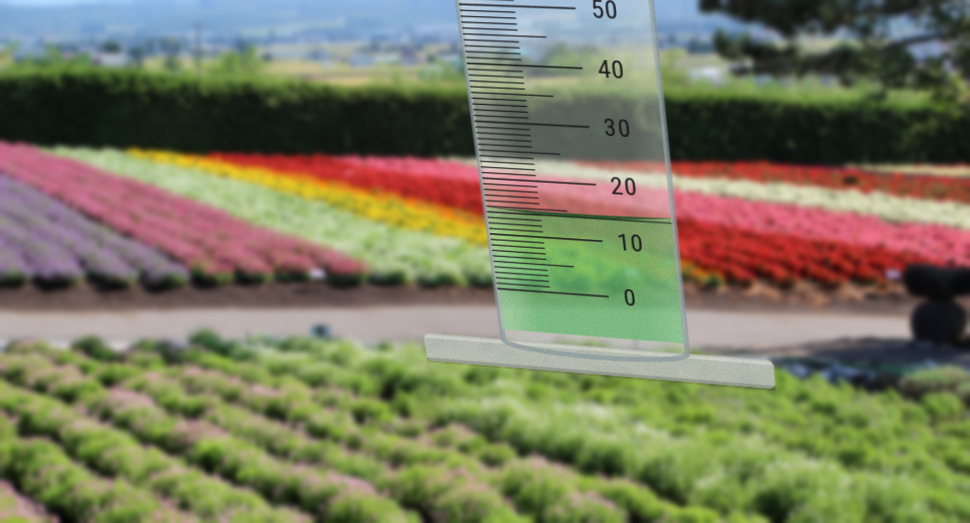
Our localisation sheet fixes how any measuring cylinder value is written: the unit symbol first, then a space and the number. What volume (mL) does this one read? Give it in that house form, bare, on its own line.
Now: mL 14
